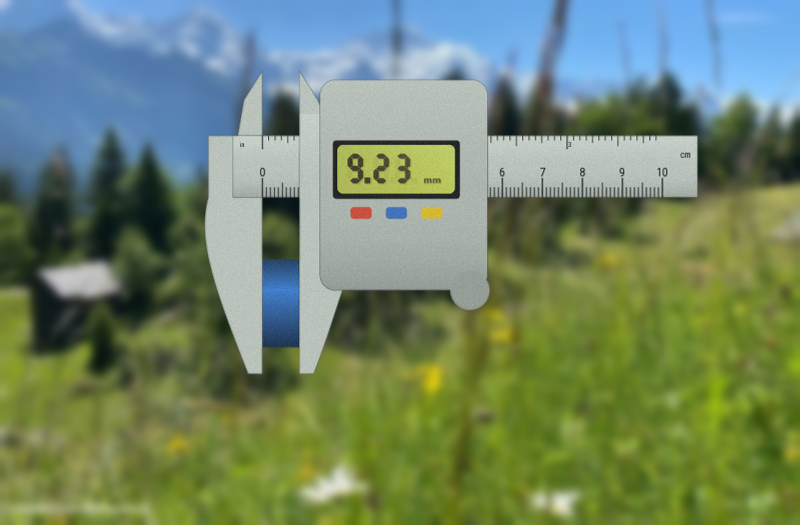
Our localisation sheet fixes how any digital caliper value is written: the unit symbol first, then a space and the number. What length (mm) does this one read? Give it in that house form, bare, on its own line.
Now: mm 9.23
